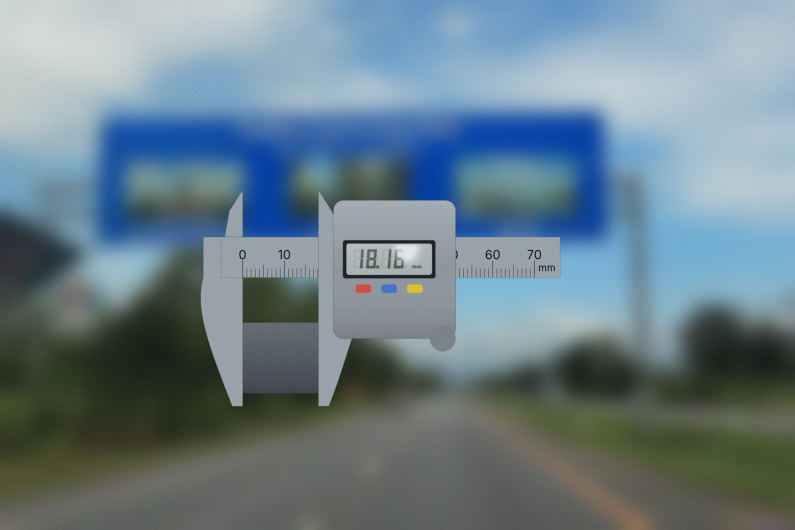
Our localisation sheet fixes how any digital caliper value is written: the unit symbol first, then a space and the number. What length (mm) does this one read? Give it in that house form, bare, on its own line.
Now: mm 18.16
